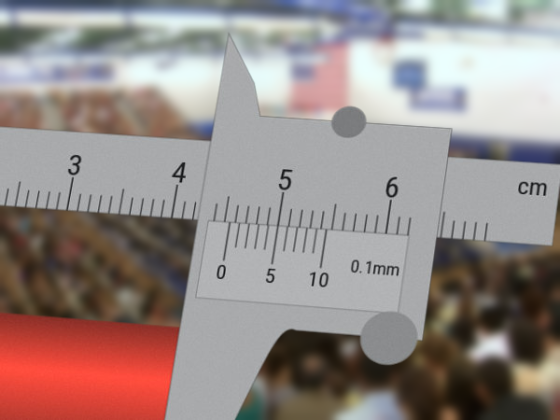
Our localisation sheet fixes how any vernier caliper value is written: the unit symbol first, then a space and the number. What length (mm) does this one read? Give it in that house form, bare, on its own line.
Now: mm 45.5
